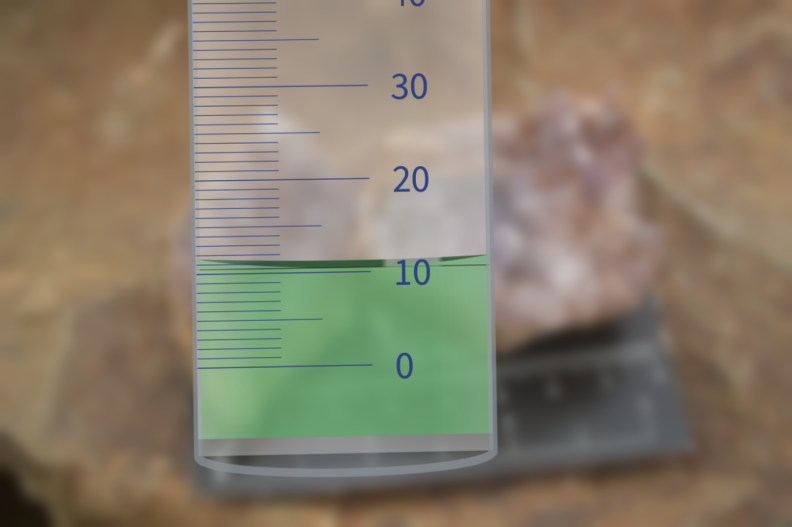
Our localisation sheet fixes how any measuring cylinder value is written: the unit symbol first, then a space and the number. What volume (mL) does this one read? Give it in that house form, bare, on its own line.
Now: mL 10.5
